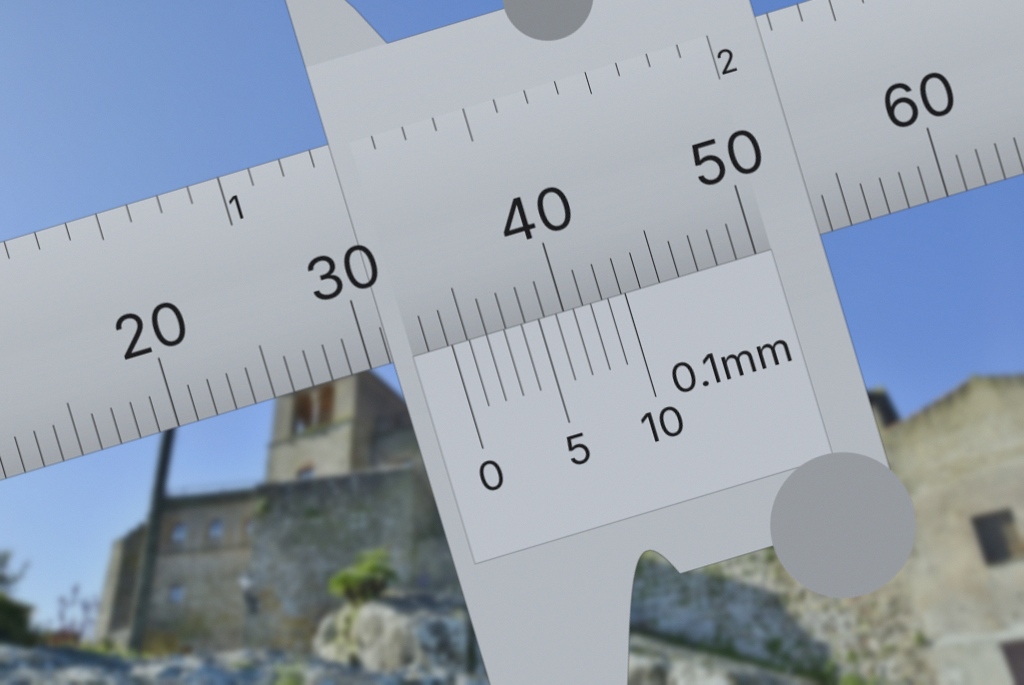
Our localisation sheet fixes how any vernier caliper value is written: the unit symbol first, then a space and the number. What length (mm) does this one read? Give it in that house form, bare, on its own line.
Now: mm 34.2
